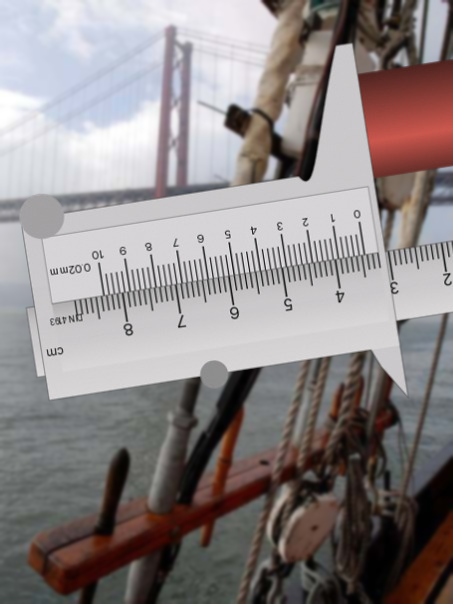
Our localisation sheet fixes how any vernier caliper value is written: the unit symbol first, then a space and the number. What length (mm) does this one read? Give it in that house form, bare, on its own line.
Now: mm 34.5
